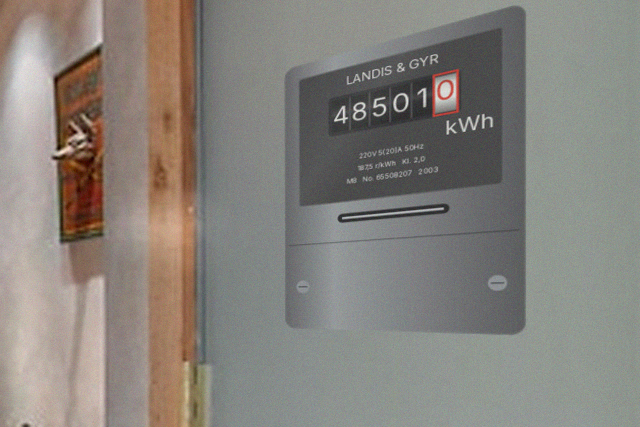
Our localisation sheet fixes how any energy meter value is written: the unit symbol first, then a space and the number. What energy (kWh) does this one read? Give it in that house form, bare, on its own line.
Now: kWh 48501.0
